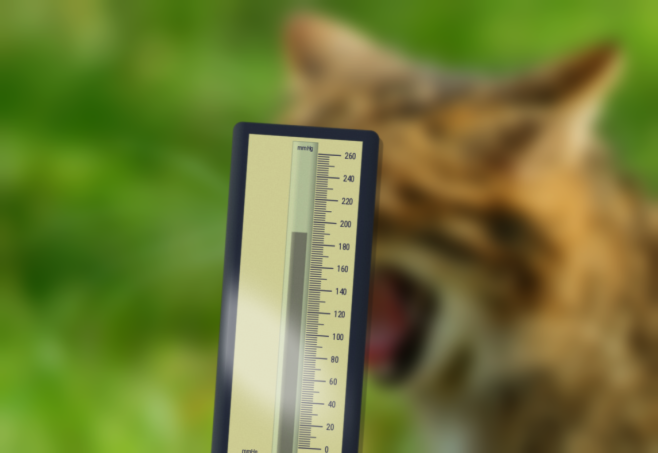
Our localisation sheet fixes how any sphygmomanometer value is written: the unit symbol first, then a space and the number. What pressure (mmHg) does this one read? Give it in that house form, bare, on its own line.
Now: mmHg 190
